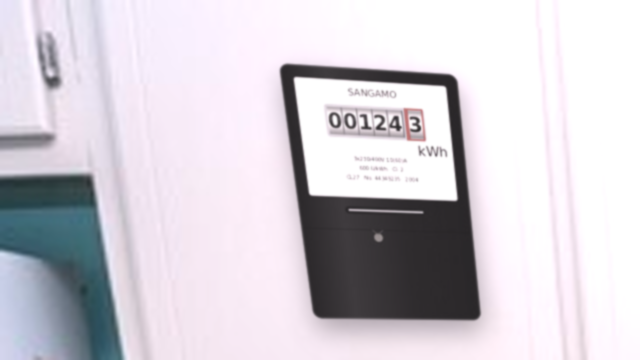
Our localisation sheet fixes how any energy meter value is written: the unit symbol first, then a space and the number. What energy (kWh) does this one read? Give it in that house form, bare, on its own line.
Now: kWh 124.3
